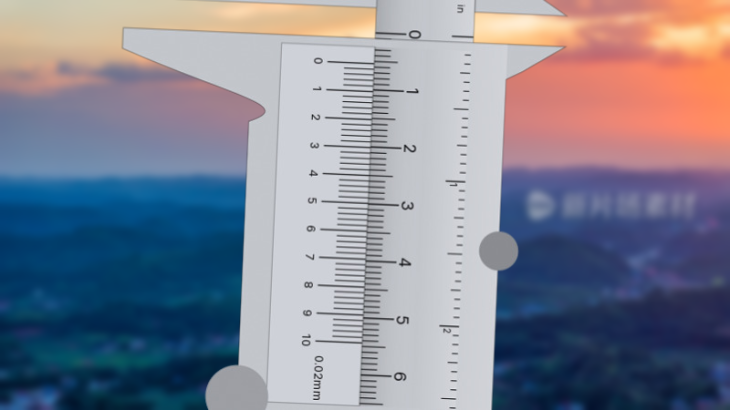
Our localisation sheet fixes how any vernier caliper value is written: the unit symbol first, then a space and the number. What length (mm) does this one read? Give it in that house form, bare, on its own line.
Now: mm 5.4
